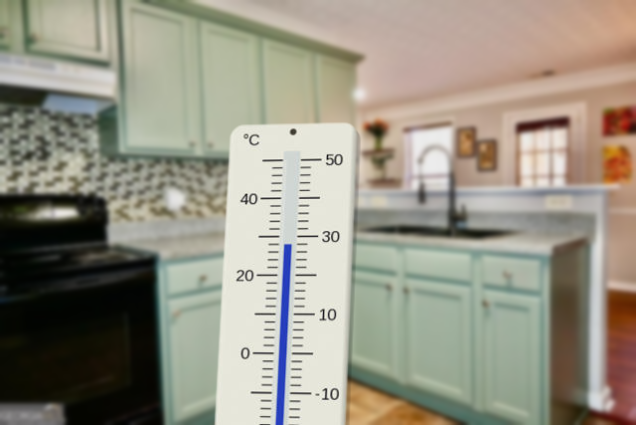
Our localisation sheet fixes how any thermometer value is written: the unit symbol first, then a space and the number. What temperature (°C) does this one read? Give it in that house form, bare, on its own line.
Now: °C 28
